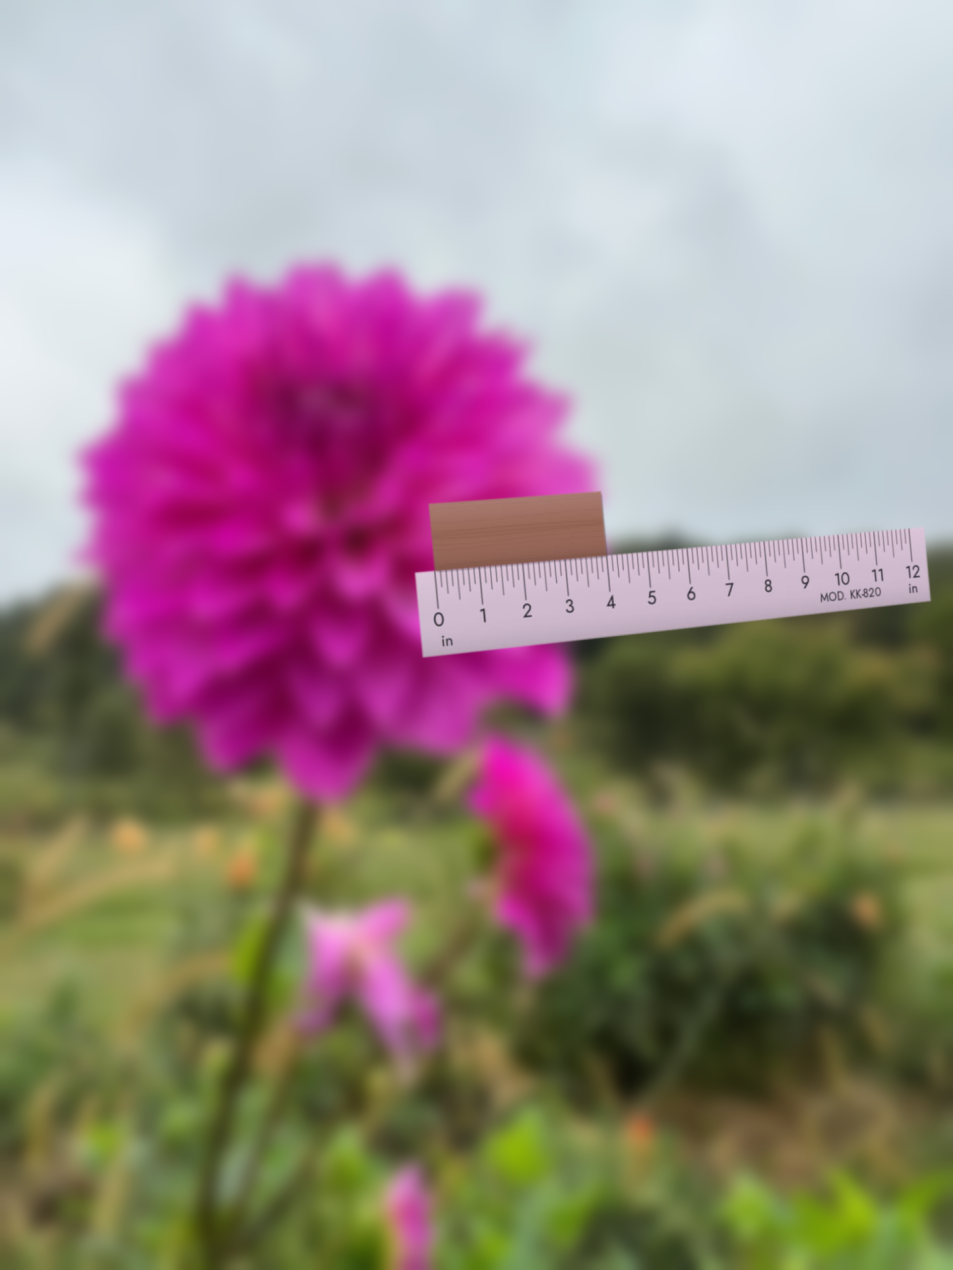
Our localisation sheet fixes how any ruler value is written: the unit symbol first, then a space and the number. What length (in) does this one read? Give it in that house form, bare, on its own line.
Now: in 4
